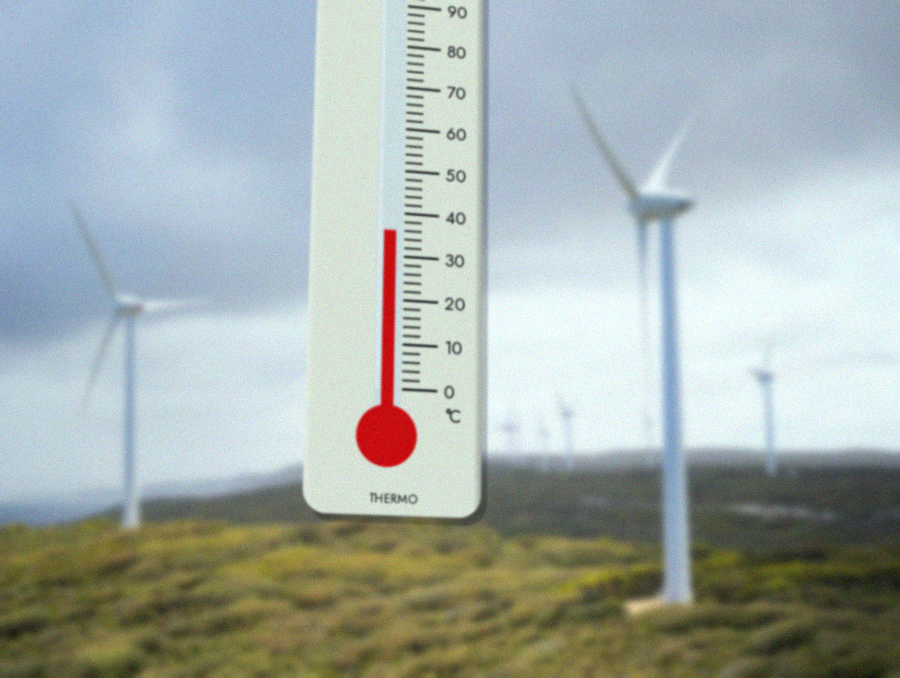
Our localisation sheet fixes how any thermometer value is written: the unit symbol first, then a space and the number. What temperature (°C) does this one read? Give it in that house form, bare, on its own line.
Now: °C 36
